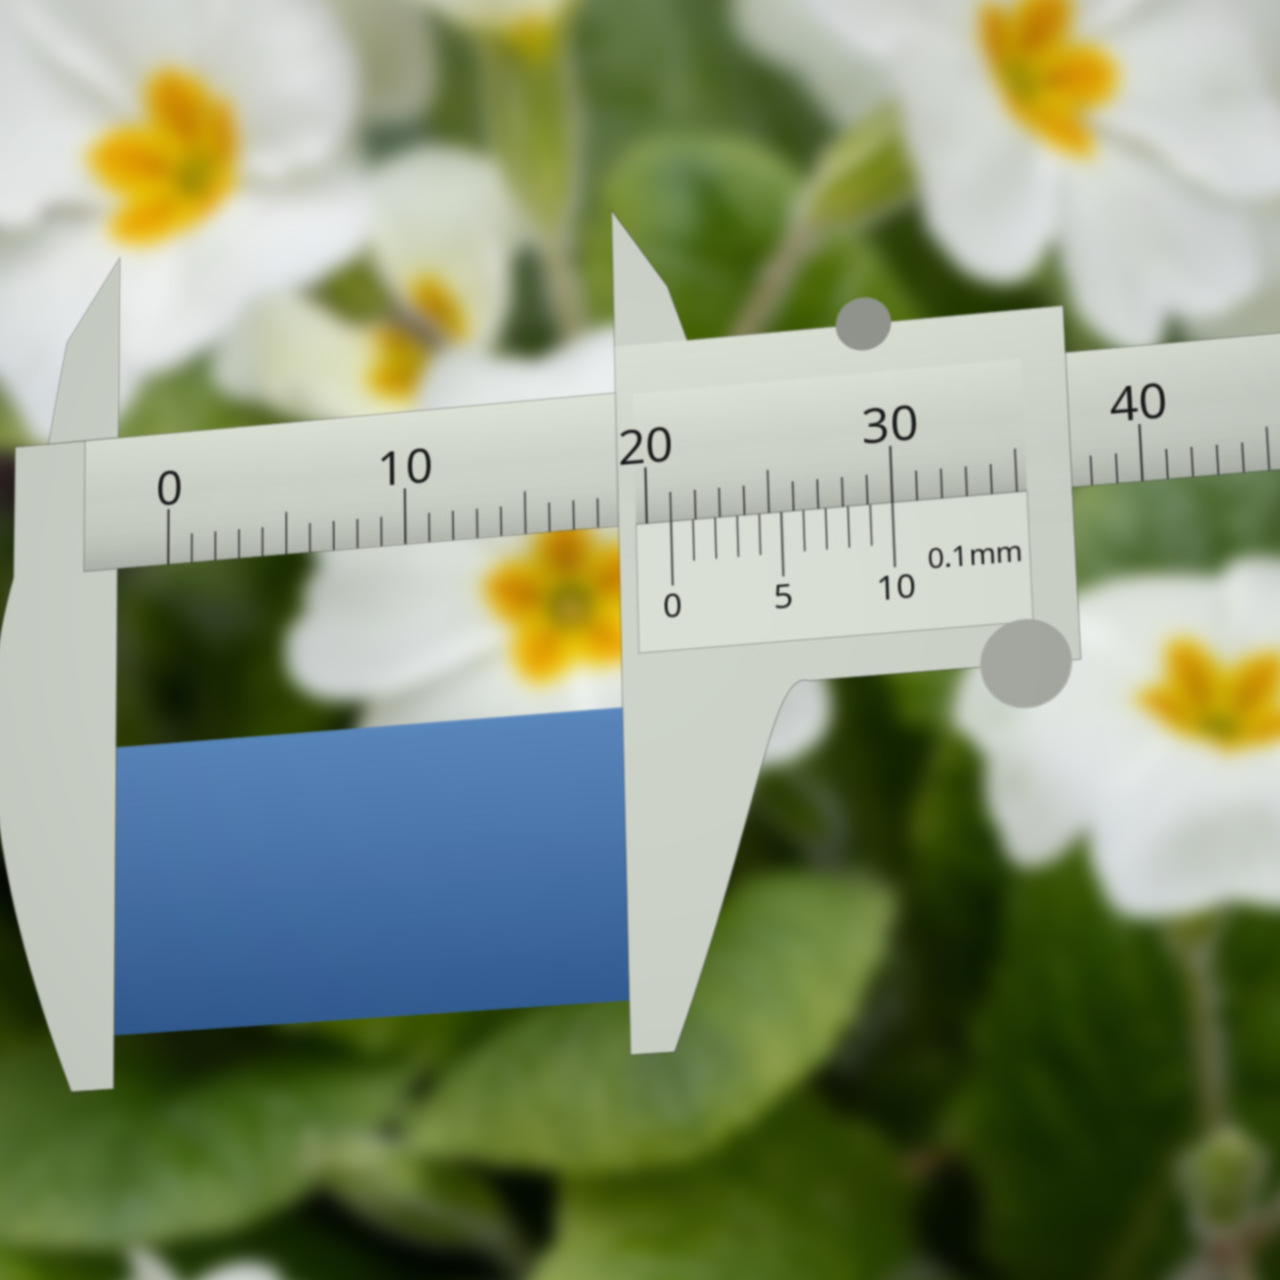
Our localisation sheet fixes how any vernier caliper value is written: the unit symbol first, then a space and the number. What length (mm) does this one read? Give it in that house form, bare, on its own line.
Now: mm 21.0
